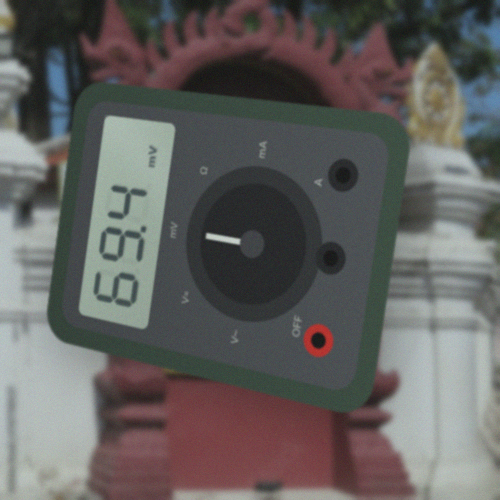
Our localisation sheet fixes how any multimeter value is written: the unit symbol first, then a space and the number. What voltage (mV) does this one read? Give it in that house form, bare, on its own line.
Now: mV 69.4
